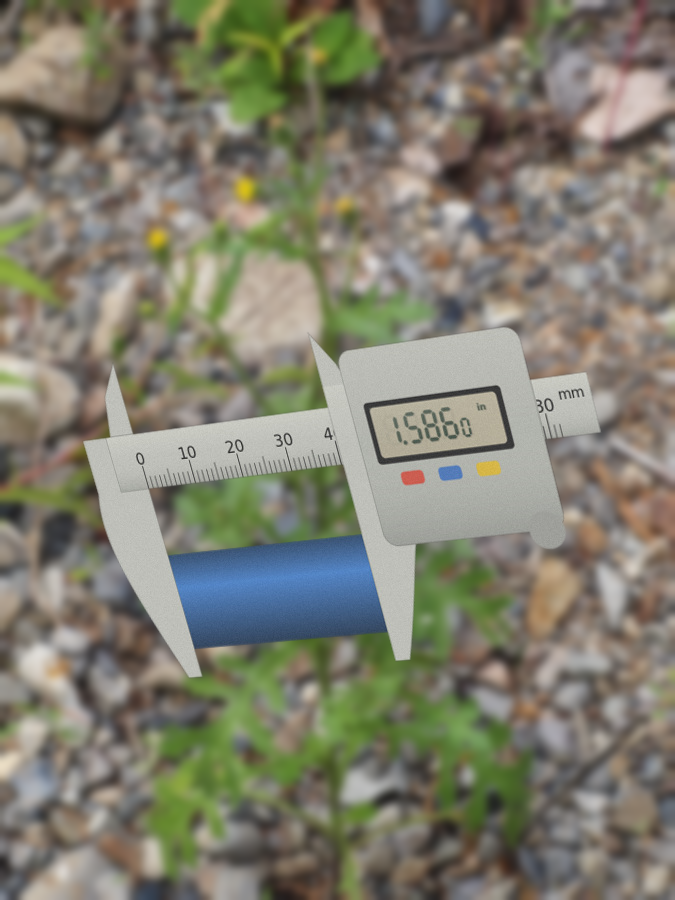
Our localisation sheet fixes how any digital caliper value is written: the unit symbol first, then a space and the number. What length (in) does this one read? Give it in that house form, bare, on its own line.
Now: in 1.5860
